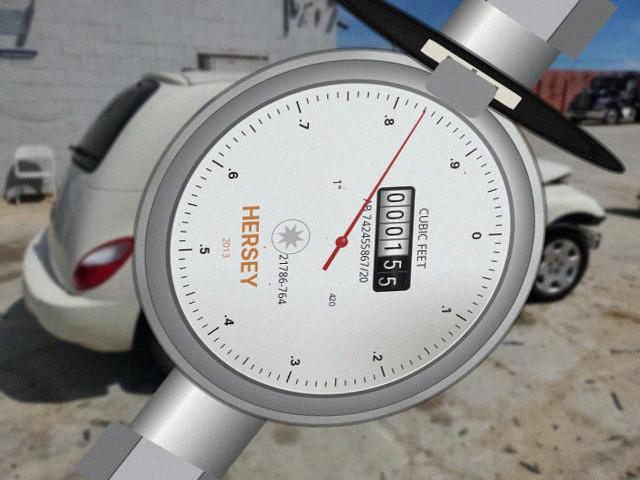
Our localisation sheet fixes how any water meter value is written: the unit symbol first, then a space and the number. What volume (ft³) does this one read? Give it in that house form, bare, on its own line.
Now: ft³ 154.83
